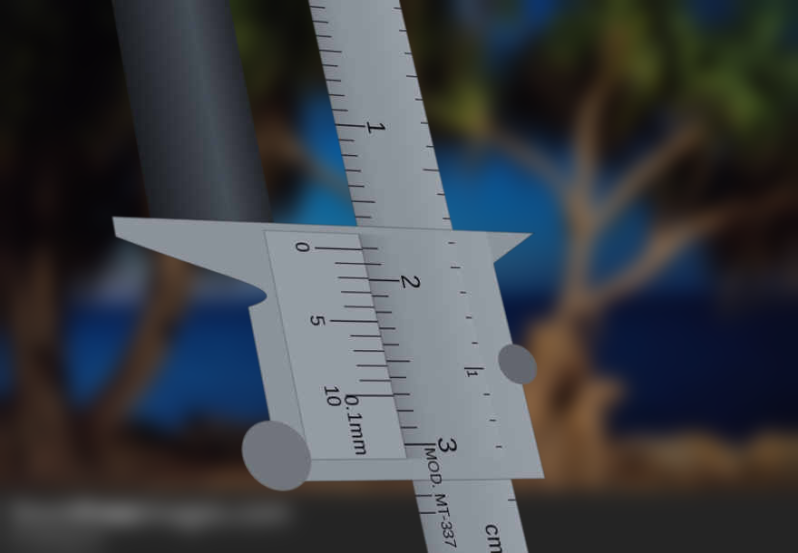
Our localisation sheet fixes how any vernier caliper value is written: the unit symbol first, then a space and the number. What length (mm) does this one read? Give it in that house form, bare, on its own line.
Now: mm 18.1
